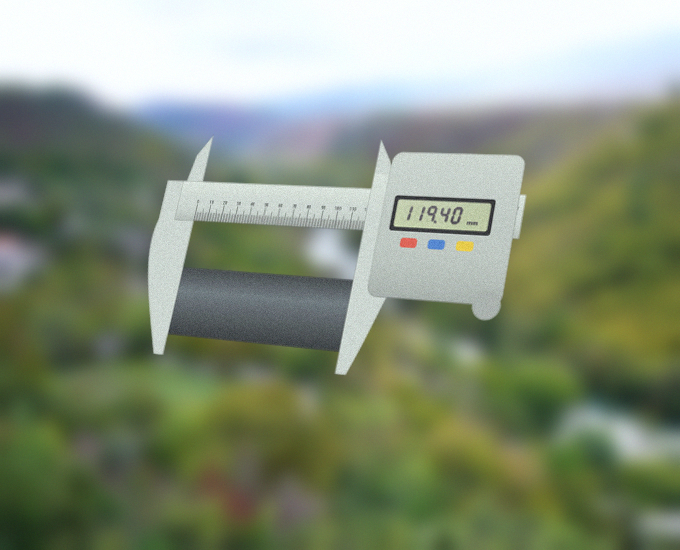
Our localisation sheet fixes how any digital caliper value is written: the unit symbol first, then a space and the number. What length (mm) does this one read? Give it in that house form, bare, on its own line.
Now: mm 119.40
